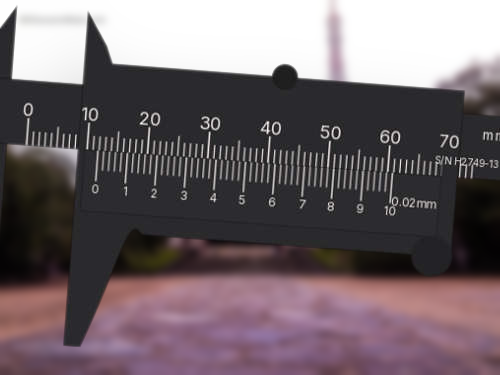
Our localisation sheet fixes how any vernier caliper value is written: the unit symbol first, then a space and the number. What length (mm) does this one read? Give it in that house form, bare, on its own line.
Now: mm 11.8
